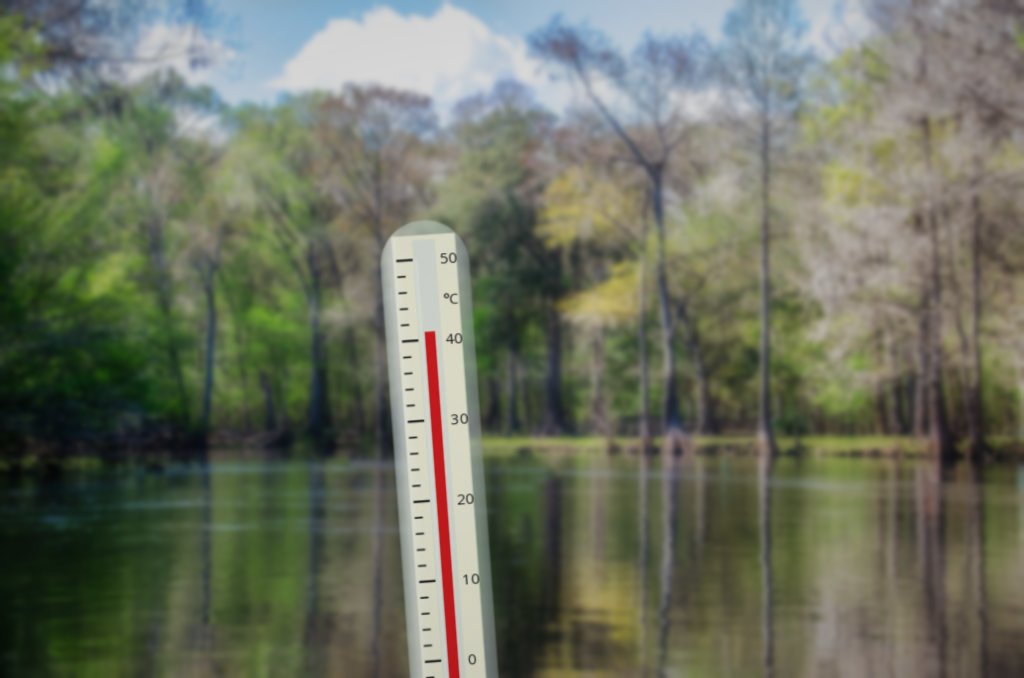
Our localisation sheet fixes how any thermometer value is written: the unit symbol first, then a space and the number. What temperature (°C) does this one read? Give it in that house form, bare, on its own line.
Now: °C 41
